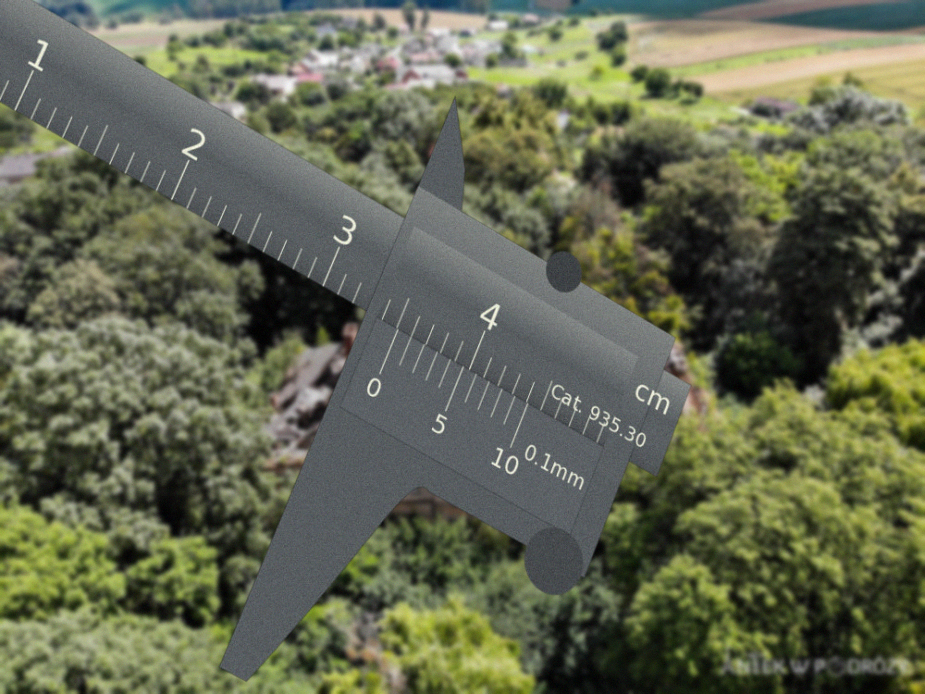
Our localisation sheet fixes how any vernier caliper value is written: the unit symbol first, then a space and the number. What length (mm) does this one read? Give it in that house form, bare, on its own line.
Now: mm 35.1
